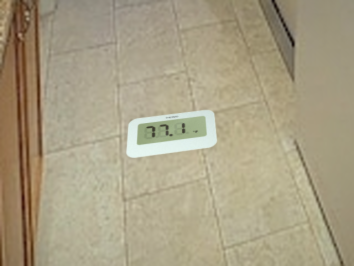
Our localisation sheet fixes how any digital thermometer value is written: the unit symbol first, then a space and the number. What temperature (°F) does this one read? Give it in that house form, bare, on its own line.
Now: °F 77.1
